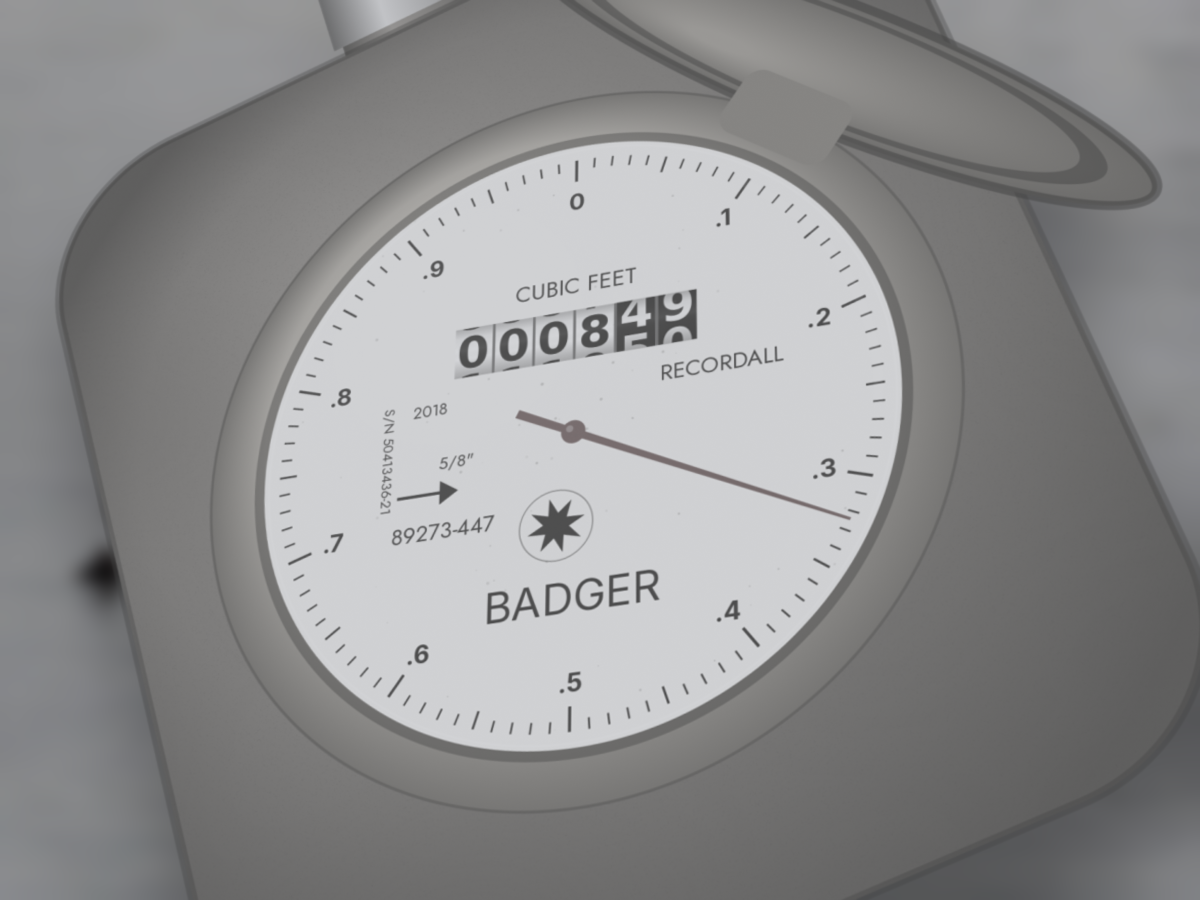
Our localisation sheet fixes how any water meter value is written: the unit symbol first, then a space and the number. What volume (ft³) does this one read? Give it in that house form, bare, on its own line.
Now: ft³ 849.32
